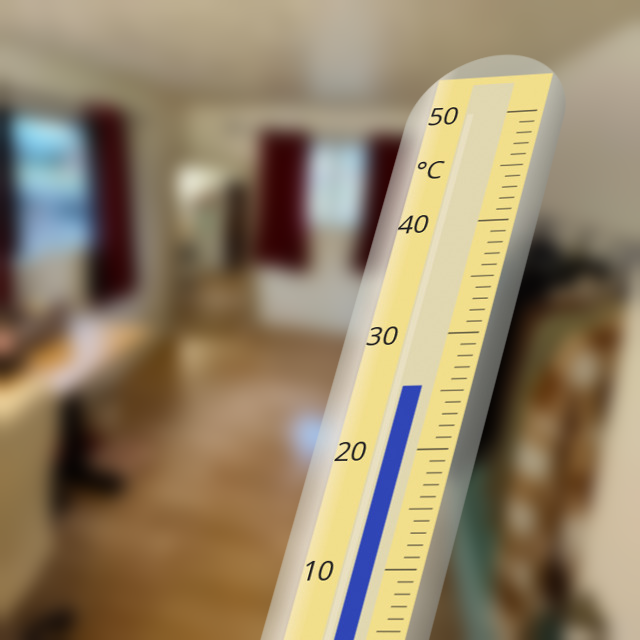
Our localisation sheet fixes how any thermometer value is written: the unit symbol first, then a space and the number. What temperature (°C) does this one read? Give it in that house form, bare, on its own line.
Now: °C 25.5
